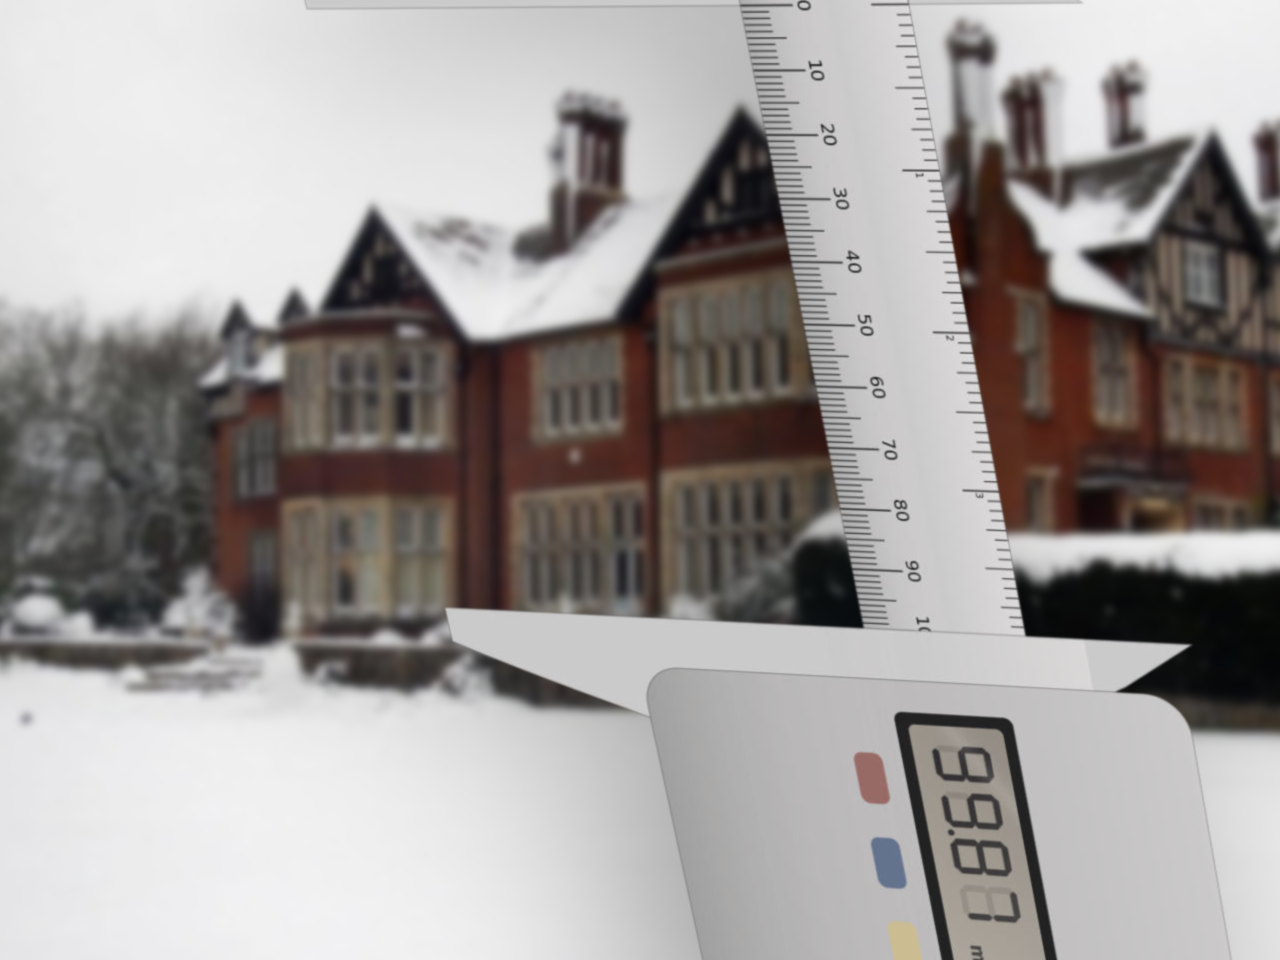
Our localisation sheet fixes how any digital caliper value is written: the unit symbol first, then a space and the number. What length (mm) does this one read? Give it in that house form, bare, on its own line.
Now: mm 99.87
